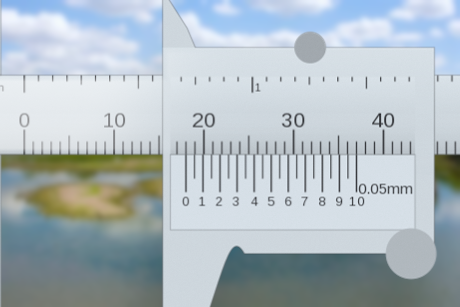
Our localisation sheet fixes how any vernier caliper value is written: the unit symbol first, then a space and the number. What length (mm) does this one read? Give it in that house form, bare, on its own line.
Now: mm 18.0
